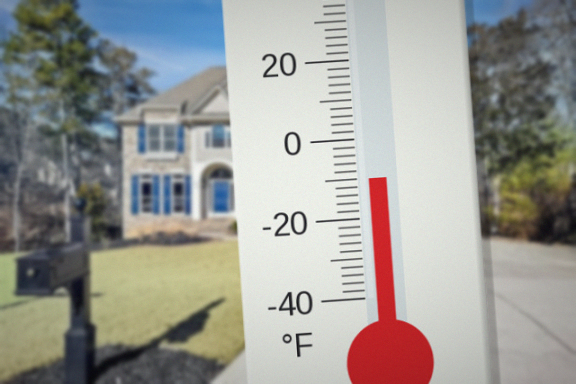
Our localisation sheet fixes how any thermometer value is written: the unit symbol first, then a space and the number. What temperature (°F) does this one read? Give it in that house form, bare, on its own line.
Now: °F -10
